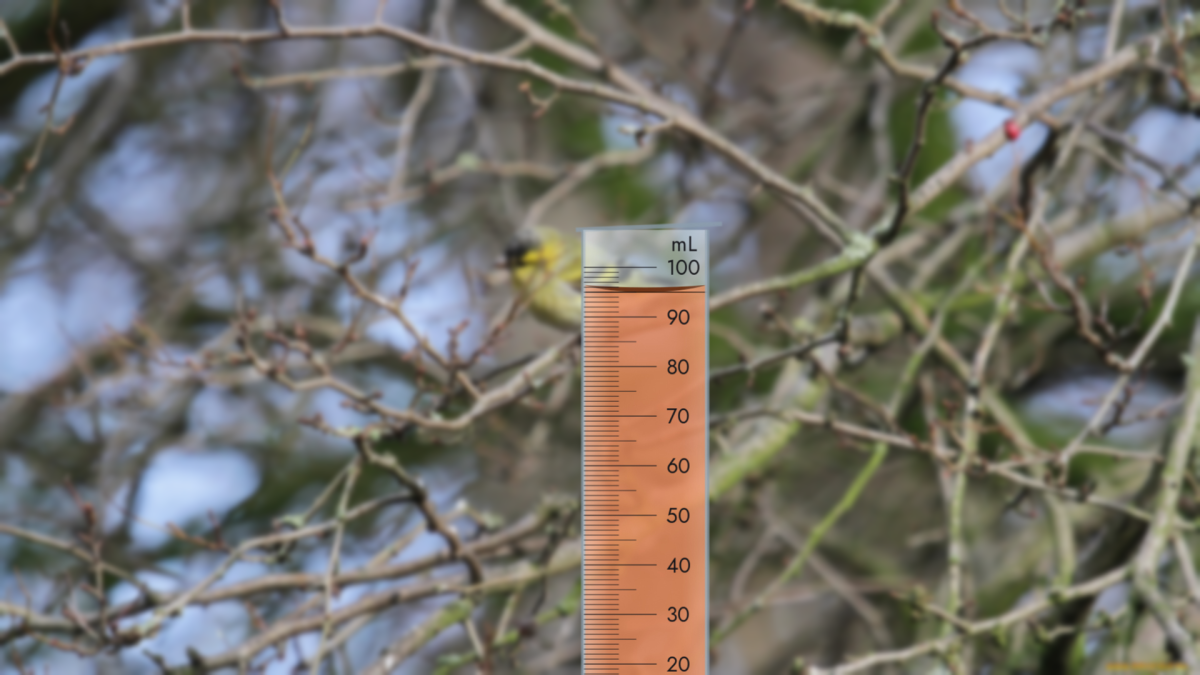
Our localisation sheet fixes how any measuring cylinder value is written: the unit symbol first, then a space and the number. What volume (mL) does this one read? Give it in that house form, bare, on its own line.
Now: mL 95
